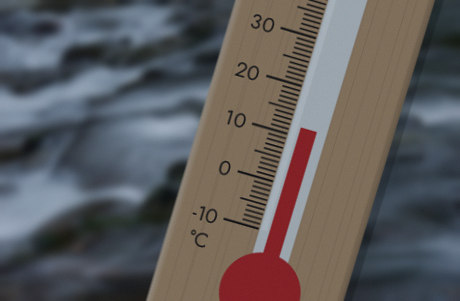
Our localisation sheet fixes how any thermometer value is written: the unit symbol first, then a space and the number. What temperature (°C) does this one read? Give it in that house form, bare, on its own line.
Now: °C 12
